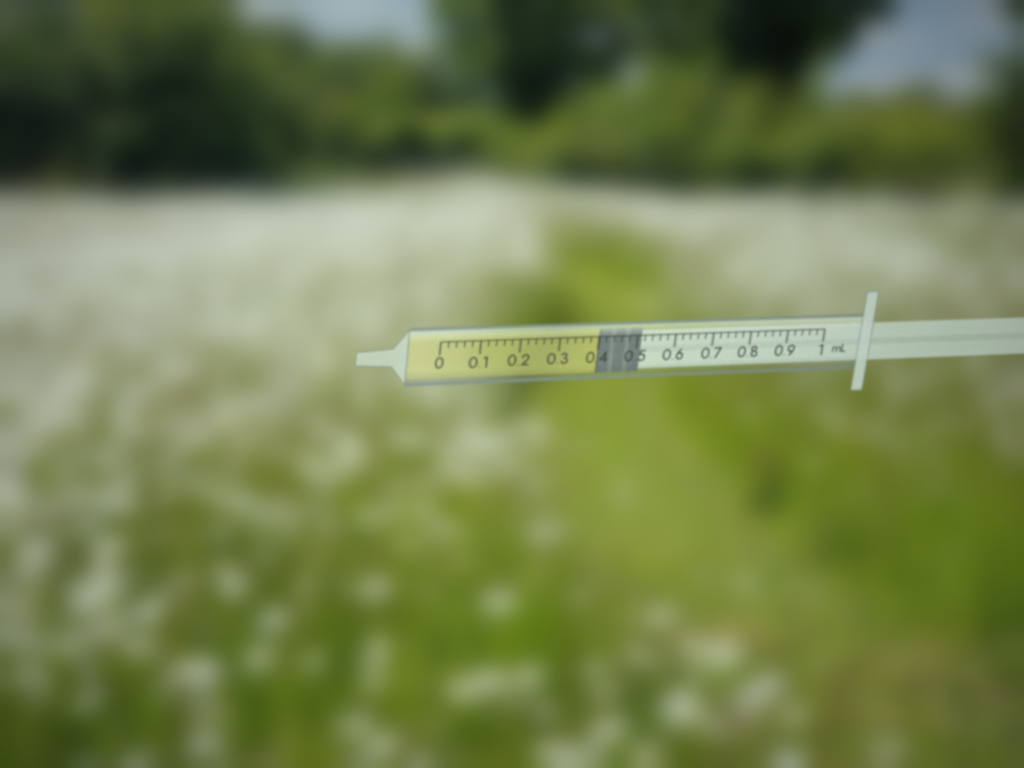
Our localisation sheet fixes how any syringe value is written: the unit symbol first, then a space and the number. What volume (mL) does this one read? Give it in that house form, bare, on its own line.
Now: mL 0.4
